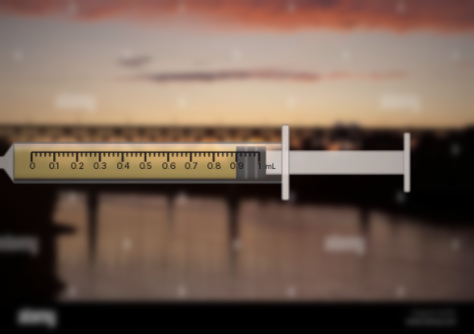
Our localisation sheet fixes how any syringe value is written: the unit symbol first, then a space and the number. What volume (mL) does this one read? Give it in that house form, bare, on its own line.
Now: mL 0.9
